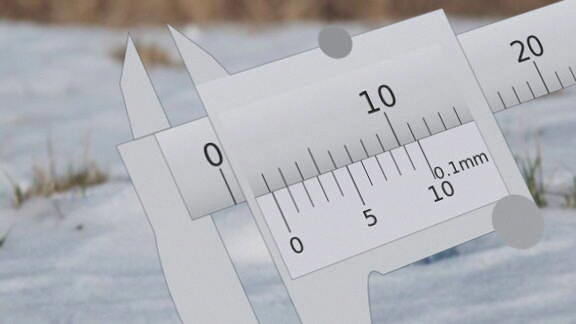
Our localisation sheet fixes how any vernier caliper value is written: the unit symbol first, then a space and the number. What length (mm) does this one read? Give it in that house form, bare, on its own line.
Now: mm 2.1
